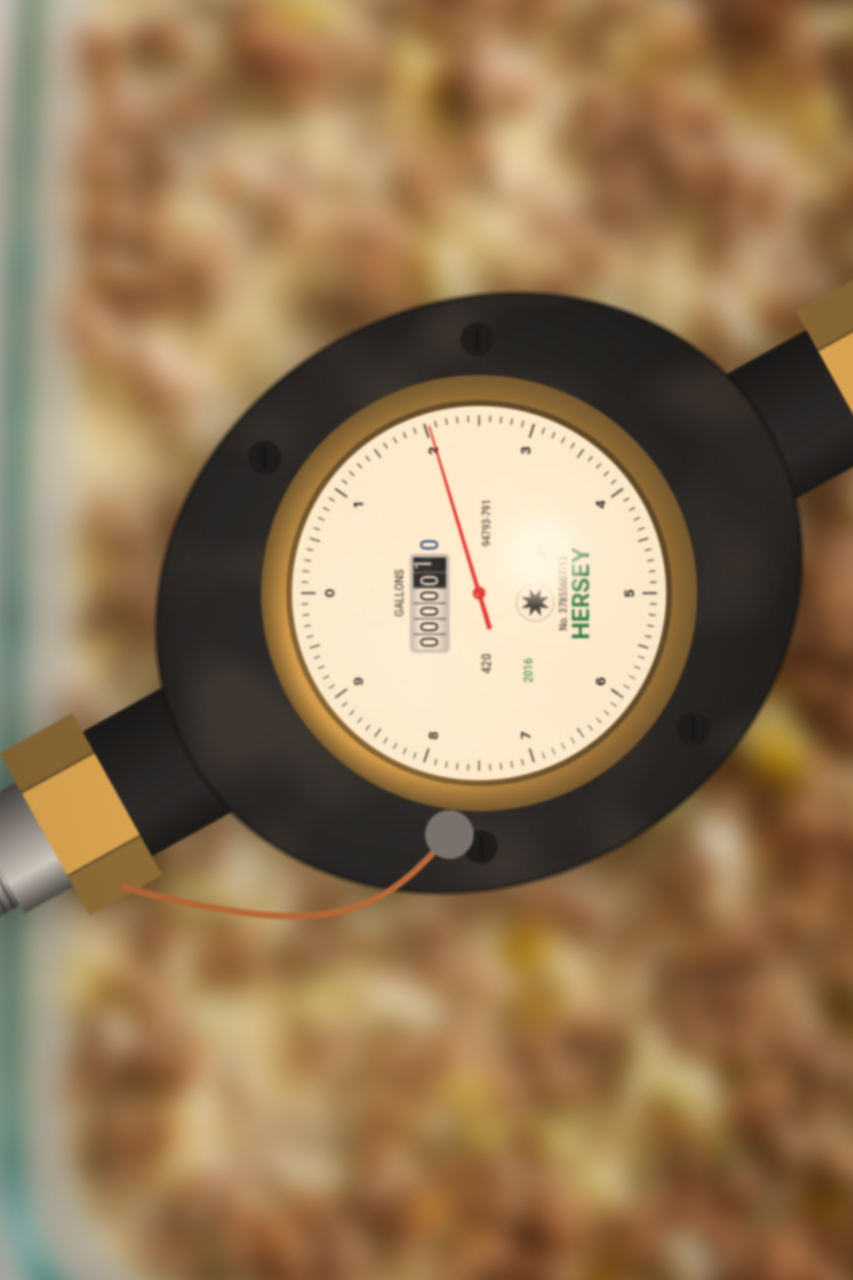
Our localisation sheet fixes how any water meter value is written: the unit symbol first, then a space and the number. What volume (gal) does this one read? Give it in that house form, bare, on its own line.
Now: gal 12.0
